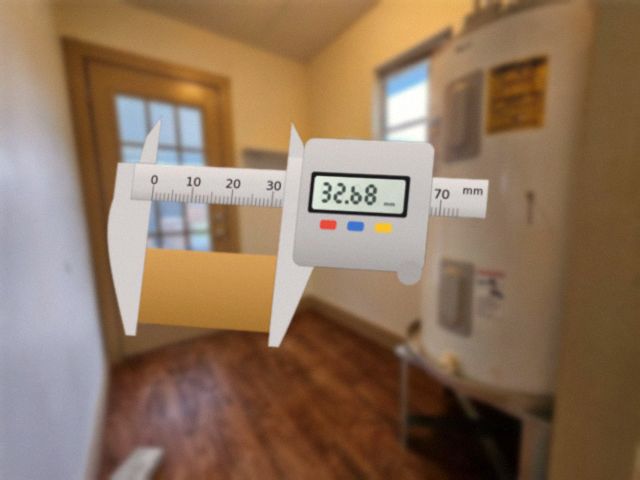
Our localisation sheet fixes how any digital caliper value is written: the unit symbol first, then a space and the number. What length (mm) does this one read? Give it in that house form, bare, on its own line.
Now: mm 32.68
